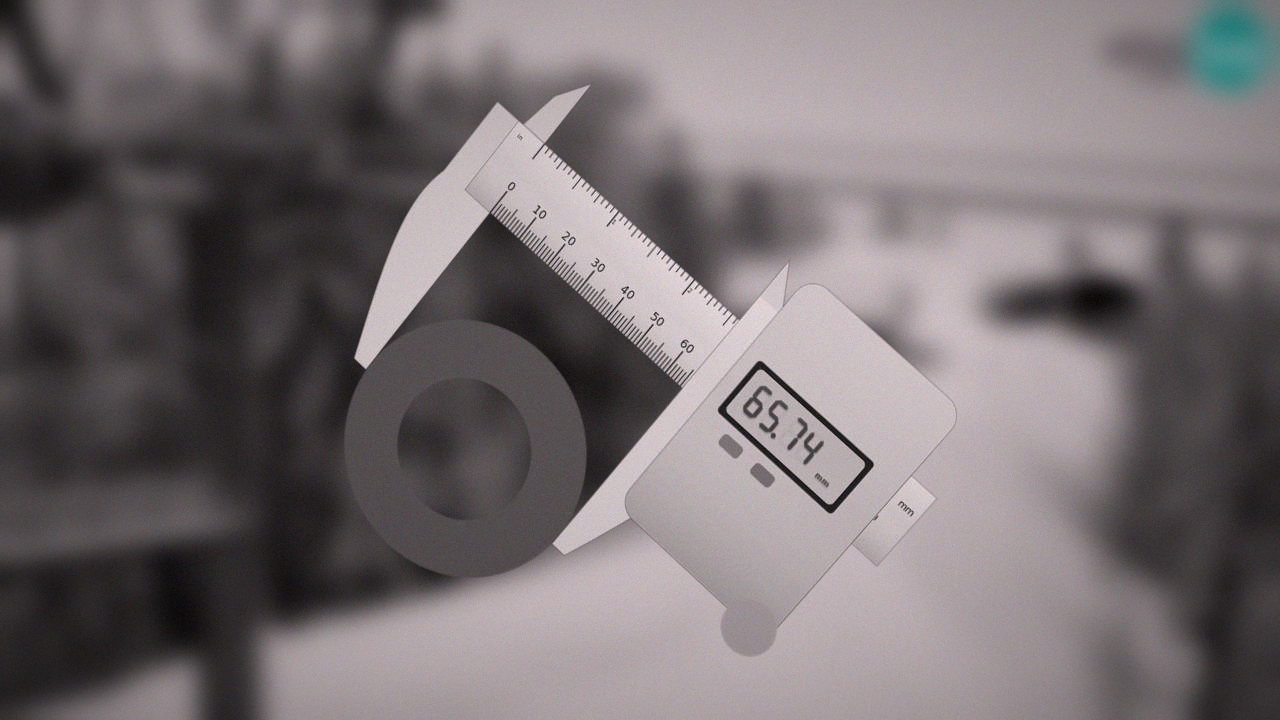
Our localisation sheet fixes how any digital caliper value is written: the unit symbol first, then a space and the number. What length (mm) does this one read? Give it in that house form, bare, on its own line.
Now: mm 65.74
